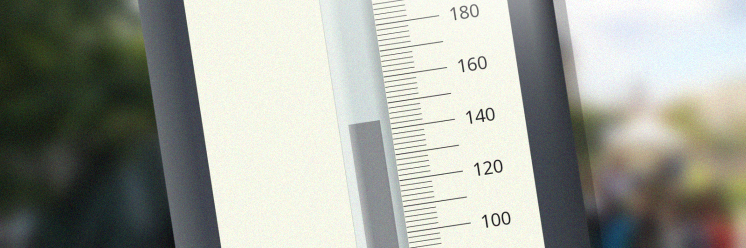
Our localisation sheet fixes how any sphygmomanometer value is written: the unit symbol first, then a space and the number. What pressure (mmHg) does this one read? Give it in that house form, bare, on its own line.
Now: mmHg 144
